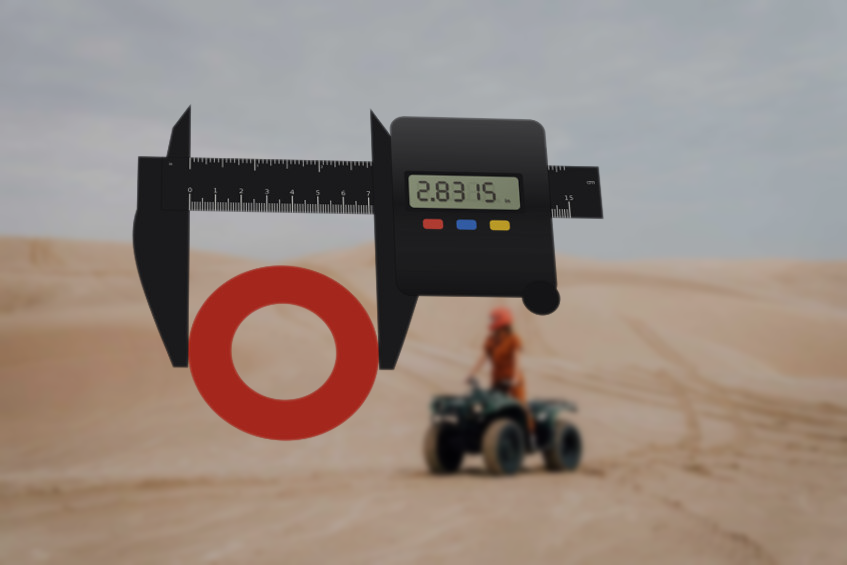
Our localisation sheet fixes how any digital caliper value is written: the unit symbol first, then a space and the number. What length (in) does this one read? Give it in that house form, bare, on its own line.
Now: in 2.8315
